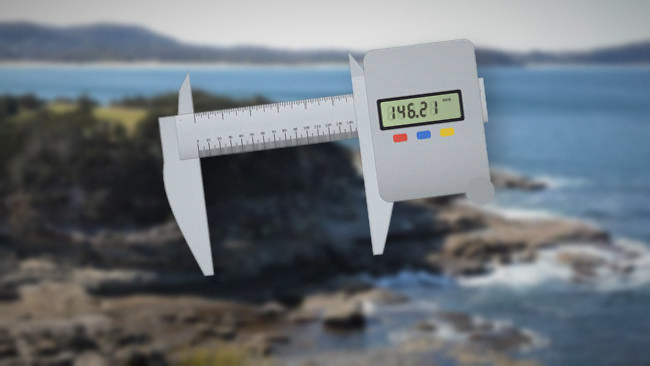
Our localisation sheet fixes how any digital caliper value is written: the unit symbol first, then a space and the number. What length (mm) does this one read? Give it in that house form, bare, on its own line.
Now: mm 146.21
